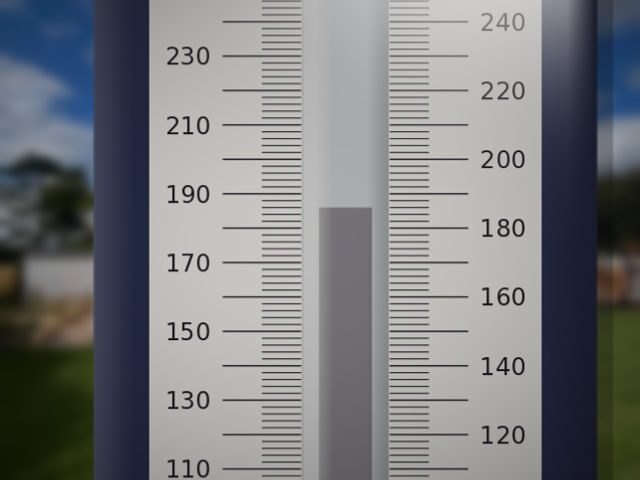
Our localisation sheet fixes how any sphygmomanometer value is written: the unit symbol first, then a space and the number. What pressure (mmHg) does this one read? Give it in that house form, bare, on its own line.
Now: mmHg 186
